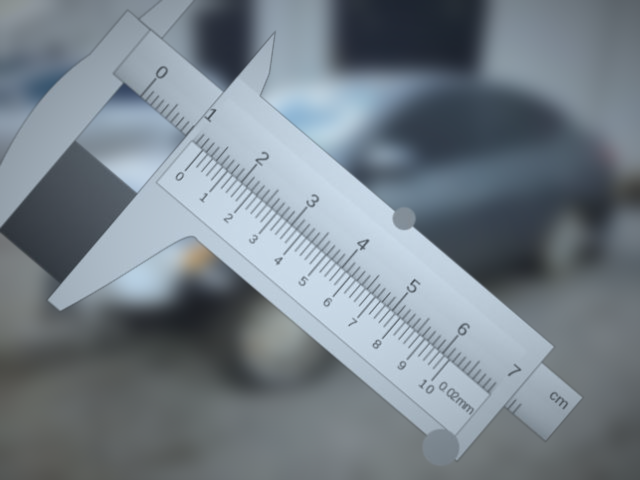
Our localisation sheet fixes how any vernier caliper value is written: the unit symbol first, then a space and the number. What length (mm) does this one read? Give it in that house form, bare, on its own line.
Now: mm 12.4
